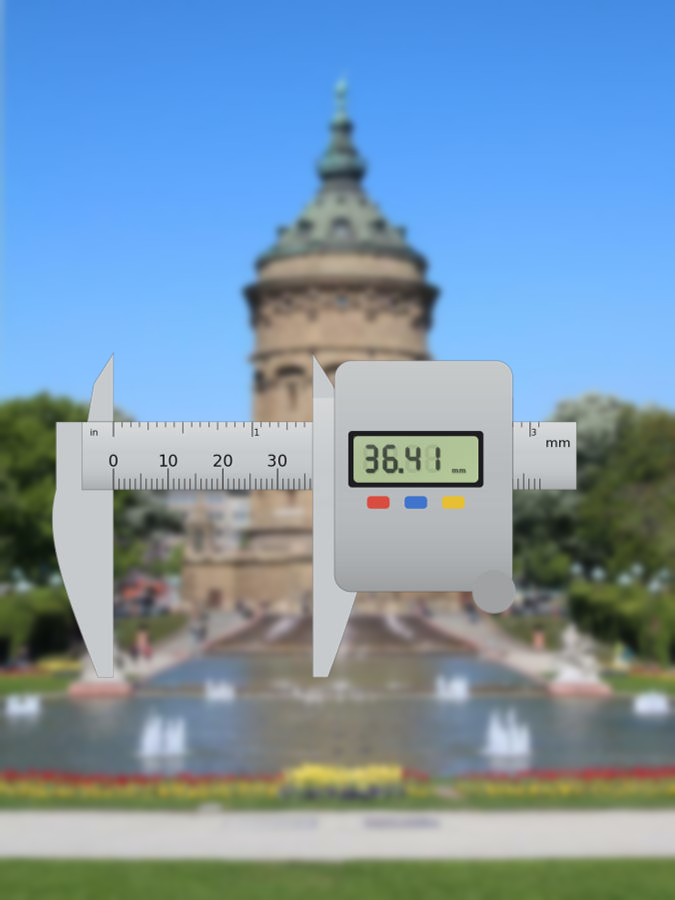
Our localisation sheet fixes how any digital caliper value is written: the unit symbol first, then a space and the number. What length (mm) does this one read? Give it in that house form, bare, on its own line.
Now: mm 36.41
